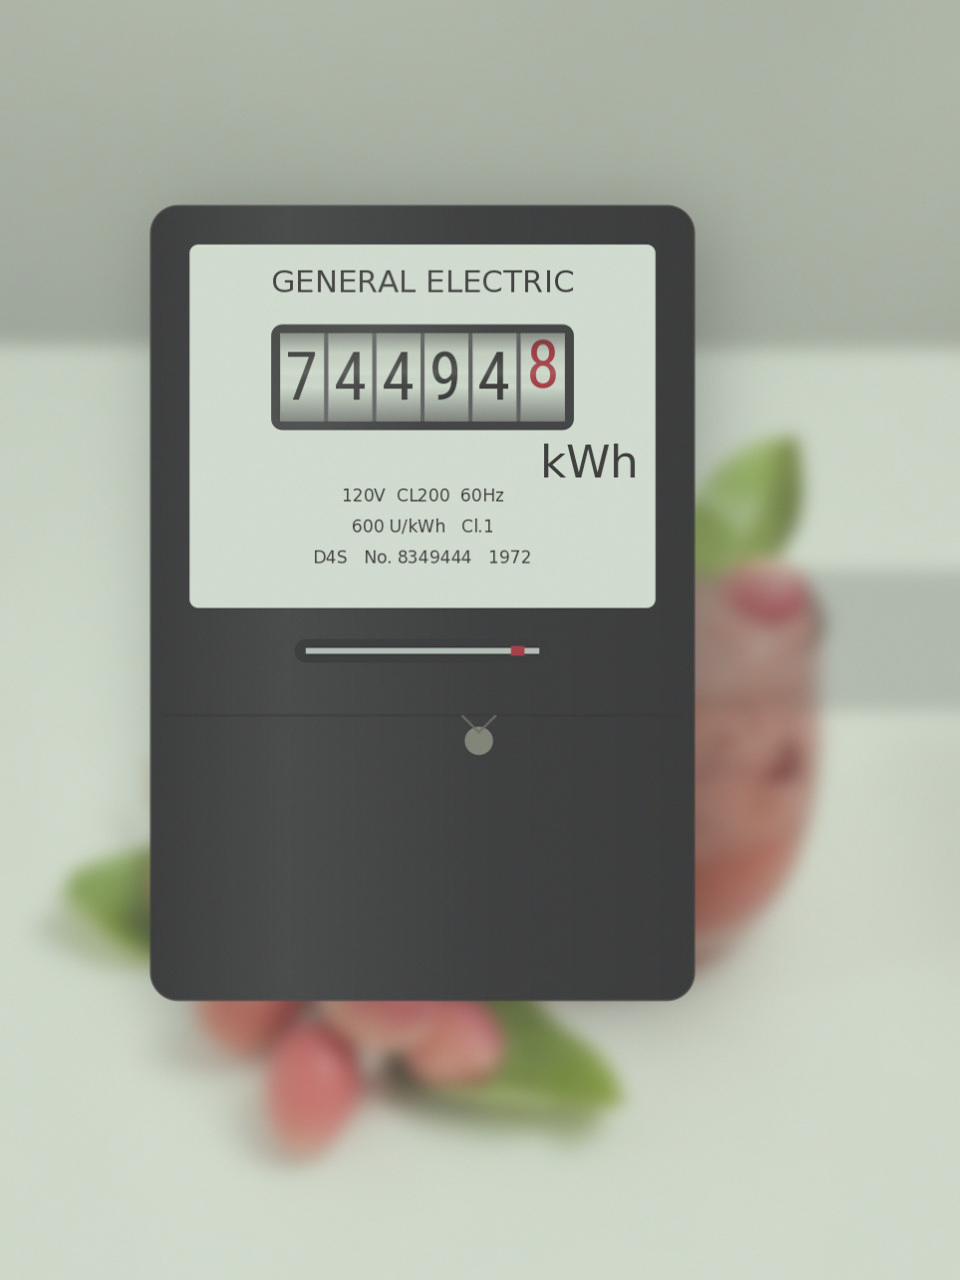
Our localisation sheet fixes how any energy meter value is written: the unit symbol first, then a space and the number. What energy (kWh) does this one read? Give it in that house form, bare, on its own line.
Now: kWh 74494.8
